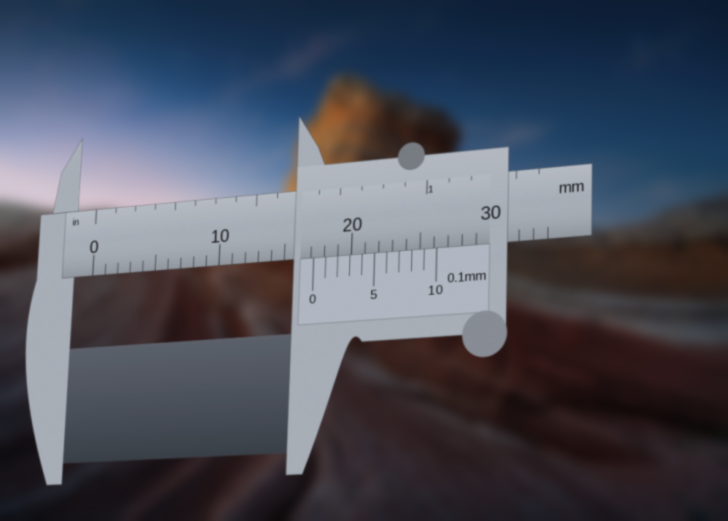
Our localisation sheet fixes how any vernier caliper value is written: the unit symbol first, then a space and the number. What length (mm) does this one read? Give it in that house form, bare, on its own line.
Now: mm 17.2
